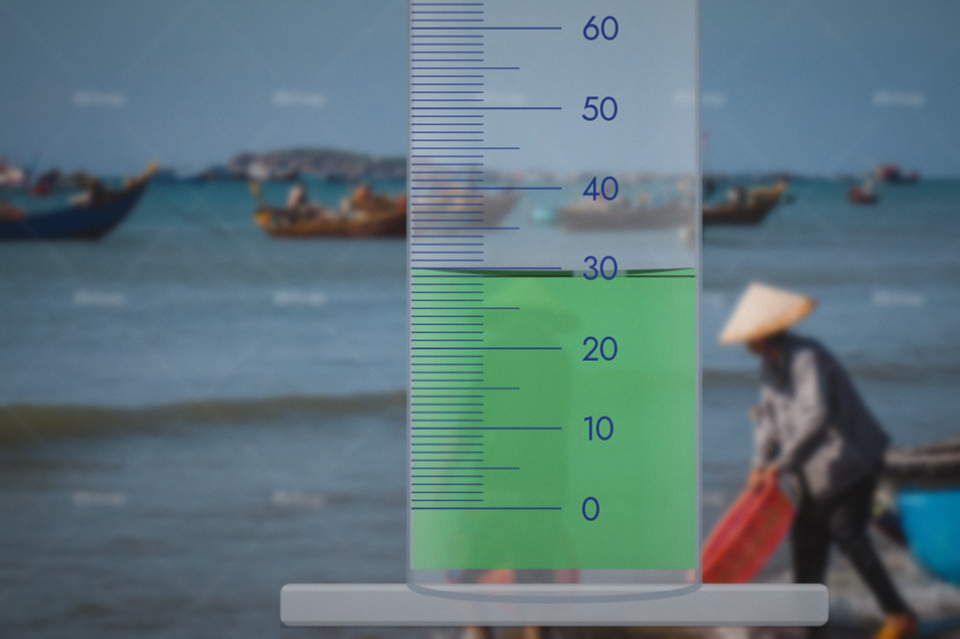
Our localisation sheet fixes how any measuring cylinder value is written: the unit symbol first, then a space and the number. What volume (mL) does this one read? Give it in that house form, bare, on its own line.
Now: mL 29
